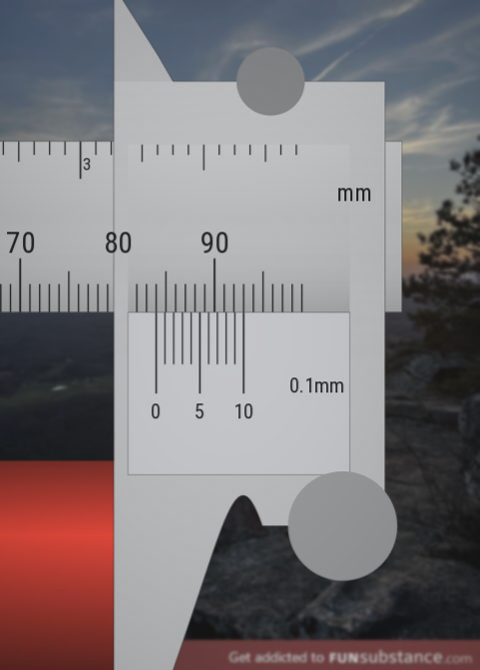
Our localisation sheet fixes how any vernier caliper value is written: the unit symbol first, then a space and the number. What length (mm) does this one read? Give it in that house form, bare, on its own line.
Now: mm 84.0
